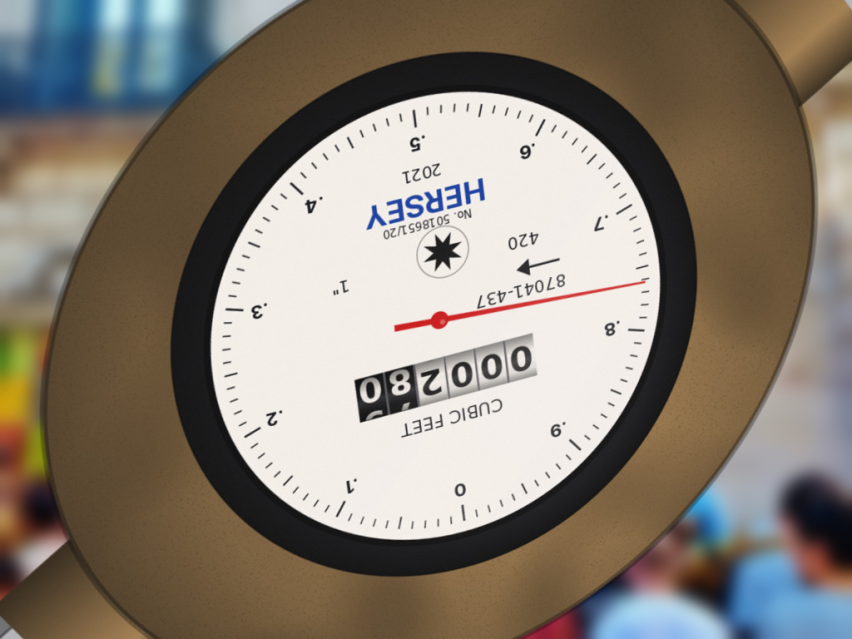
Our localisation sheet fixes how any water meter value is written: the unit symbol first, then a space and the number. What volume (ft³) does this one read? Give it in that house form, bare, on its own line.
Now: ft³ 279.76
